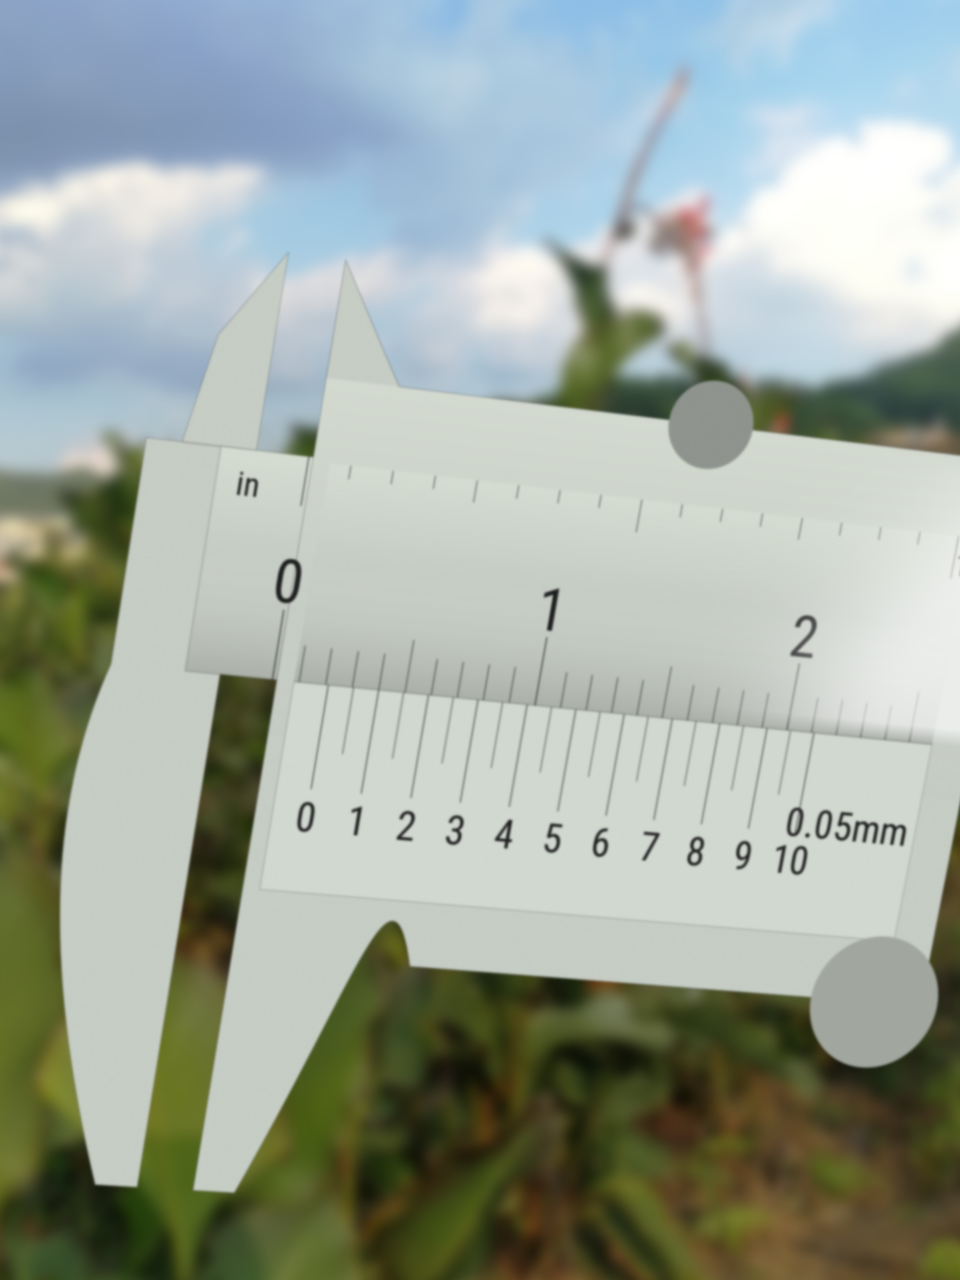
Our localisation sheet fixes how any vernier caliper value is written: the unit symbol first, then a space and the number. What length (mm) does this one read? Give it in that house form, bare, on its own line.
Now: mm 2.1
